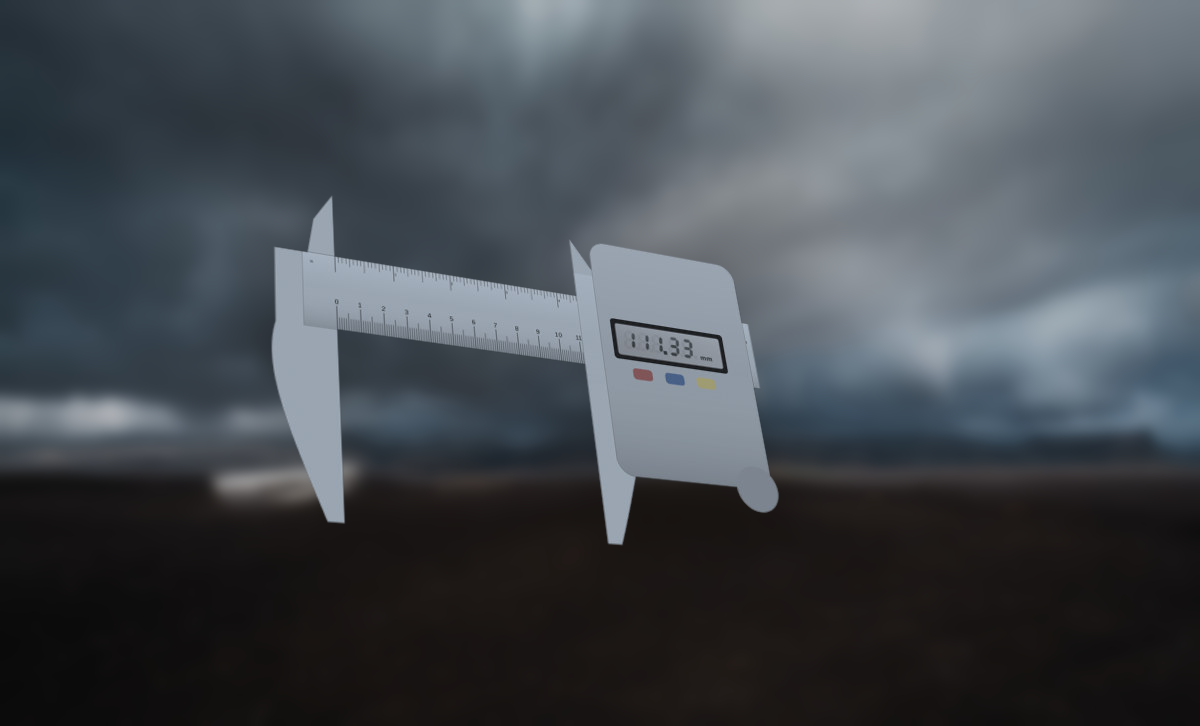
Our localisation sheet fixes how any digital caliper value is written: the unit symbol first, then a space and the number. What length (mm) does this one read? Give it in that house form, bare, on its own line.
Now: mm 111.33
